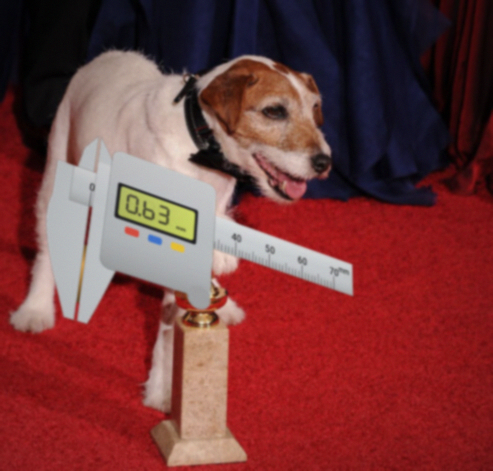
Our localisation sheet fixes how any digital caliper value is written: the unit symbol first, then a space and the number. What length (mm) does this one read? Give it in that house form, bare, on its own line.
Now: mm 0.63
